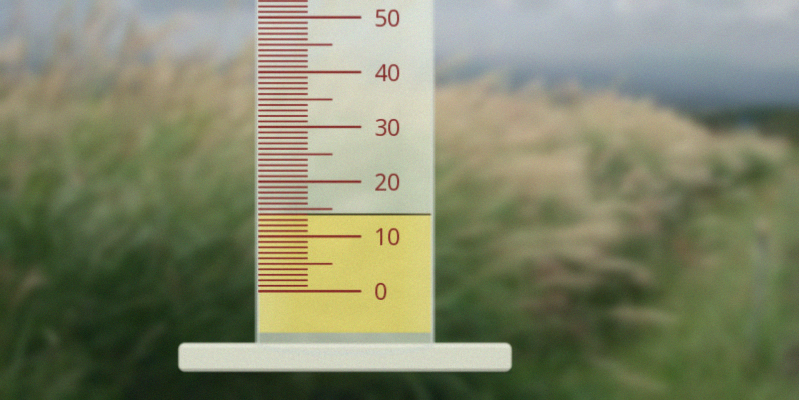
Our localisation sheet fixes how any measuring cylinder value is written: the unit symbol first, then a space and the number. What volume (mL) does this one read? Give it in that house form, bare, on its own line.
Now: mL 14
